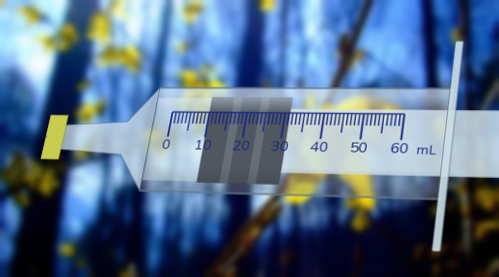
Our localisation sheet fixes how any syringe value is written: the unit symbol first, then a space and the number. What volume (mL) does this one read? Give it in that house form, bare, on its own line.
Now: mL 10
